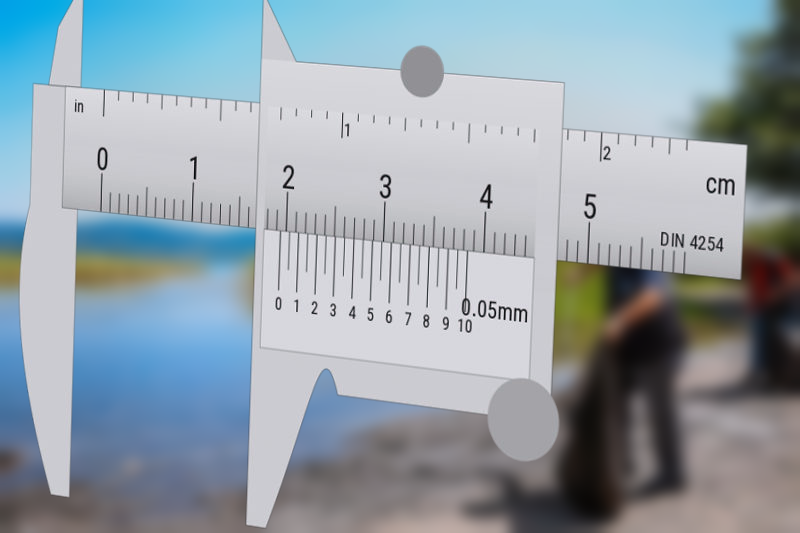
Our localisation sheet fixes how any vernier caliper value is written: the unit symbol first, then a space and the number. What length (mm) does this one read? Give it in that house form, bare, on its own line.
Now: mm 19.4
